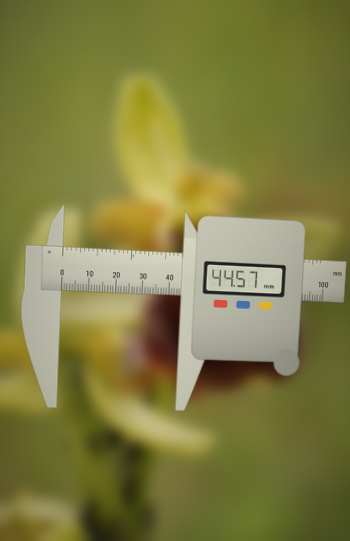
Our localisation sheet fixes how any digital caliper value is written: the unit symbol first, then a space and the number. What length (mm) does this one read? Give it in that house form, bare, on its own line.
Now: mm 44.57
